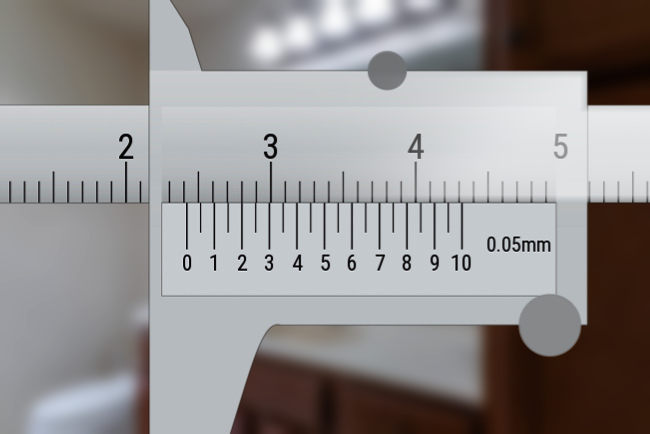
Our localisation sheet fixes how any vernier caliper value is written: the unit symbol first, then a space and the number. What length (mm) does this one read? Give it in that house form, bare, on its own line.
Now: mm 24.2
